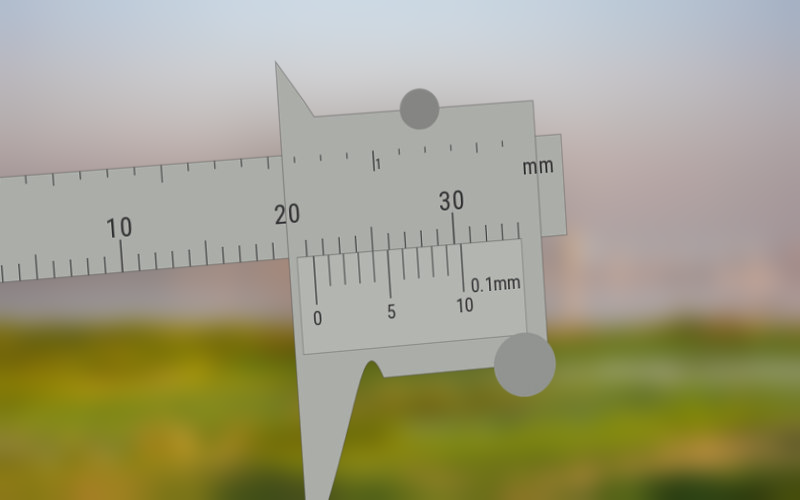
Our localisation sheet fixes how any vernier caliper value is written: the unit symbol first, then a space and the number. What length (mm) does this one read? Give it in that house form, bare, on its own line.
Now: mm 21.4
